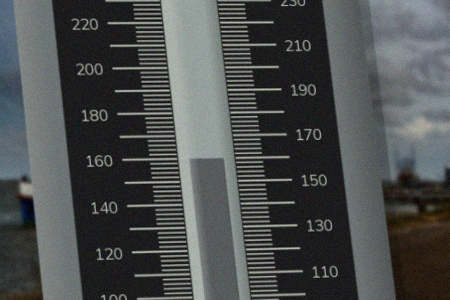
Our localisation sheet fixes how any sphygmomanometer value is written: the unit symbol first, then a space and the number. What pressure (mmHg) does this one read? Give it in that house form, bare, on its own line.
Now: mmHg 160
